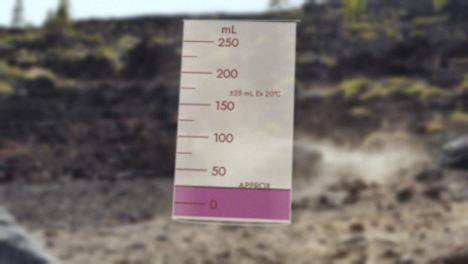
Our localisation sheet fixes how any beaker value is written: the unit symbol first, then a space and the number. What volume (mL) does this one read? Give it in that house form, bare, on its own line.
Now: mL 25
